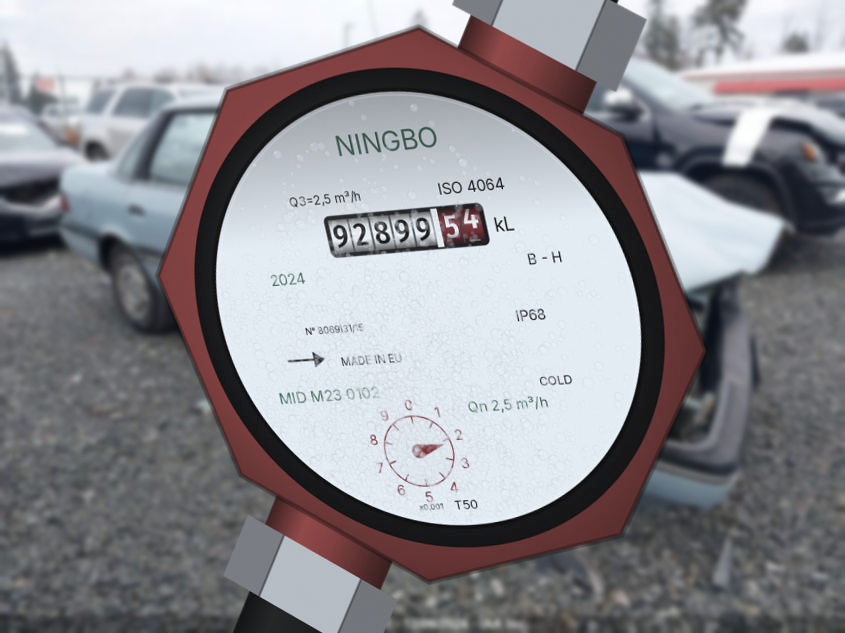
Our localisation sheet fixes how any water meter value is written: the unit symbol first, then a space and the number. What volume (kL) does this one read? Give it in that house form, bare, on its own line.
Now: kL 92899.542
